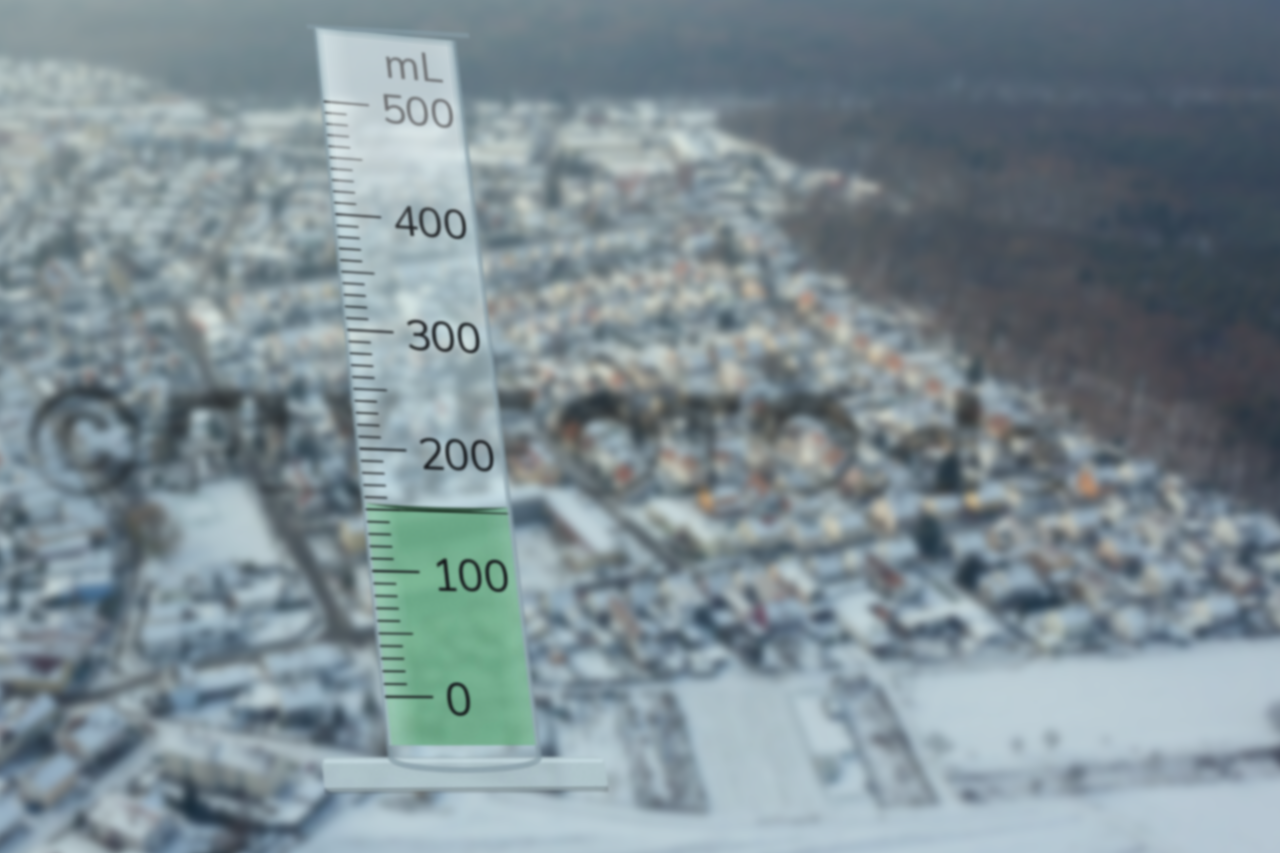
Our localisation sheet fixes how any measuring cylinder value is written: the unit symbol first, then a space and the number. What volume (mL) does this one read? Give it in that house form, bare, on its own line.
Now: mL 150
